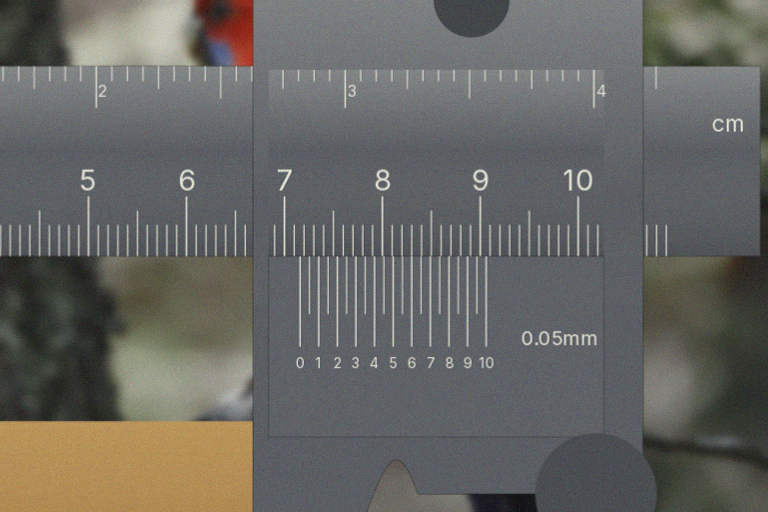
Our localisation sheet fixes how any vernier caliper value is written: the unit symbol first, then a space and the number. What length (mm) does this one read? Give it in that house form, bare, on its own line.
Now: mm 71.6
